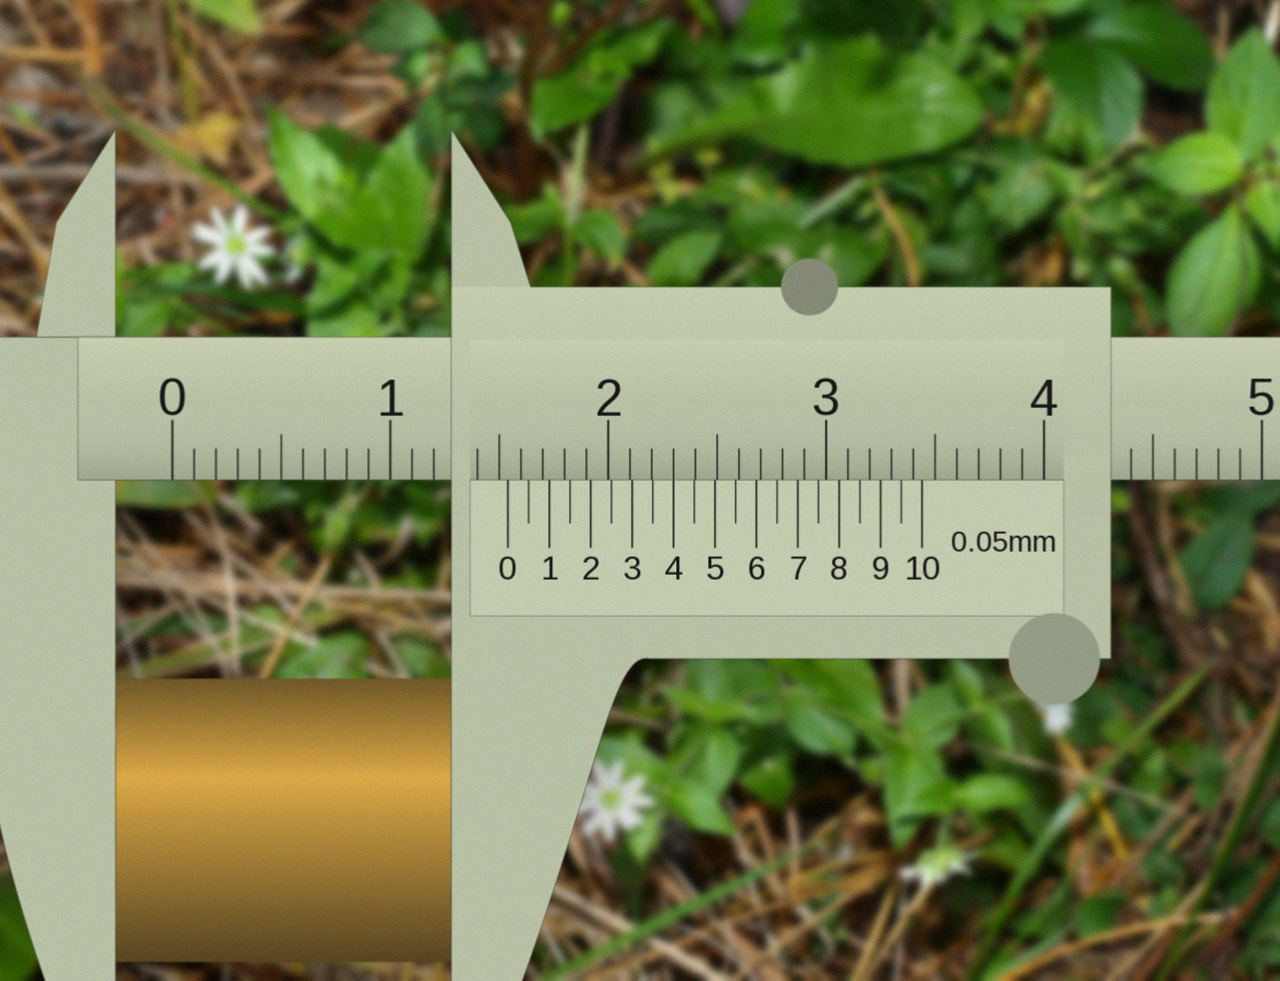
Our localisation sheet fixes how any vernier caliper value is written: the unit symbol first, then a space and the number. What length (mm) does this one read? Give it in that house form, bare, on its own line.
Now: mm 15.4
